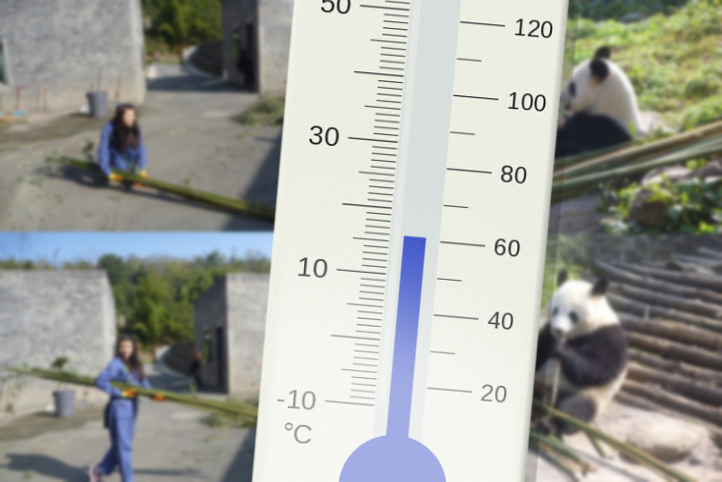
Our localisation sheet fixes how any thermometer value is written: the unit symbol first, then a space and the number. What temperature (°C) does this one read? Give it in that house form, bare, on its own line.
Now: °C 16
